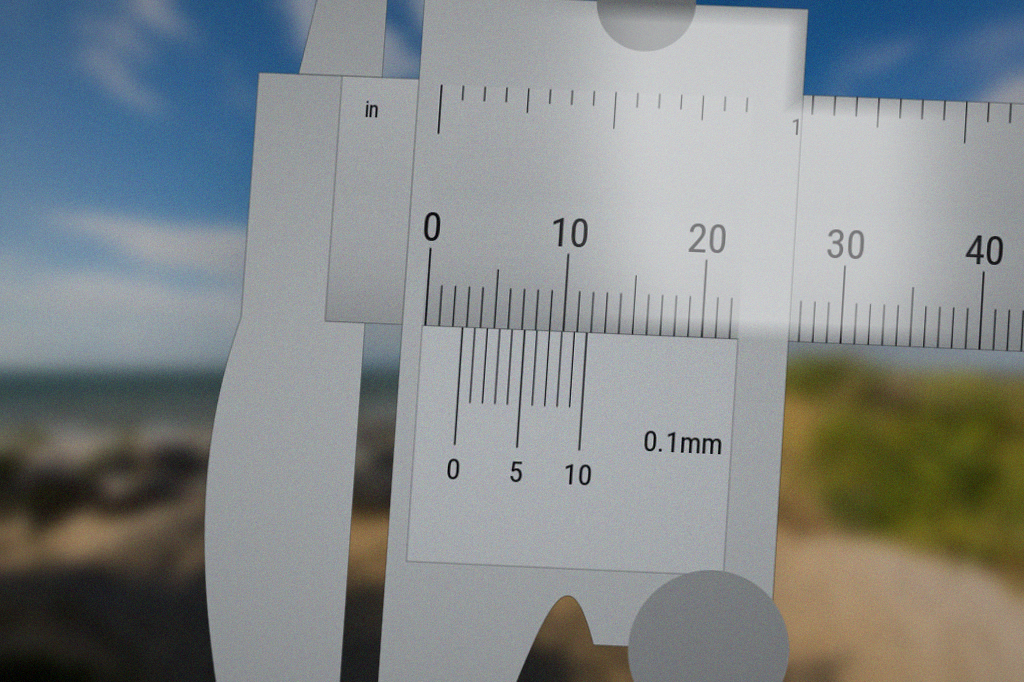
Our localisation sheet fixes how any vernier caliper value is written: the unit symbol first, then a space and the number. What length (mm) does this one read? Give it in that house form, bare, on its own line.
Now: mm 2.7
